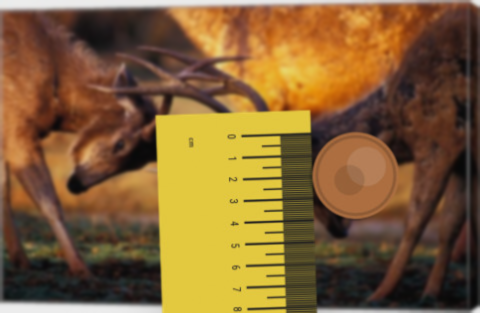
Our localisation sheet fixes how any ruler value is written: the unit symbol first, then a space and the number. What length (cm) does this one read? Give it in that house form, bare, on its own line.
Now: cm 4
